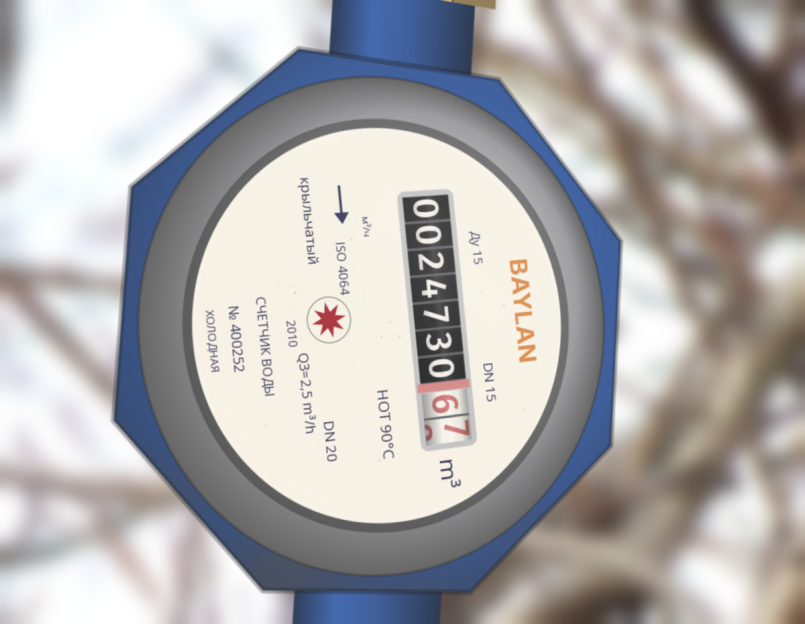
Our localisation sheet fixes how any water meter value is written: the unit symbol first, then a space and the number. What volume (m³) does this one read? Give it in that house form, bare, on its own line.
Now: m³ 24730.67
